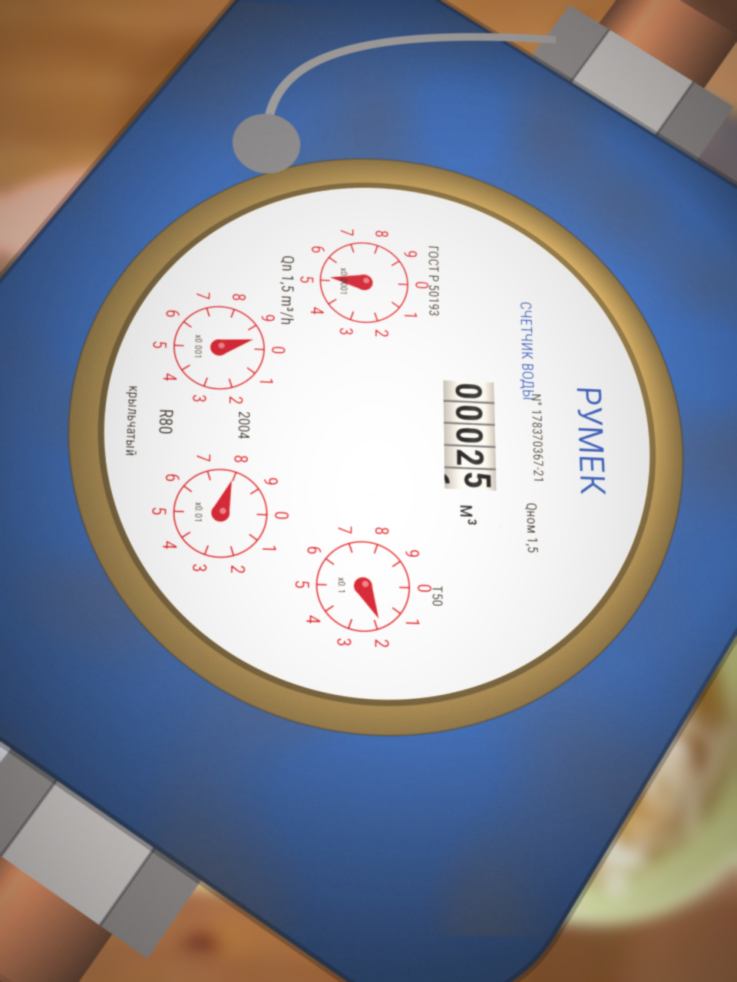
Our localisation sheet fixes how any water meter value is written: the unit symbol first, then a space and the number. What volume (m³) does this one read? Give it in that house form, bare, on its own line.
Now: m³ 25.1795
